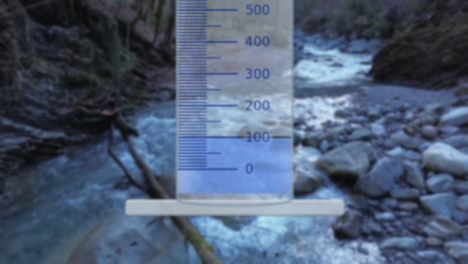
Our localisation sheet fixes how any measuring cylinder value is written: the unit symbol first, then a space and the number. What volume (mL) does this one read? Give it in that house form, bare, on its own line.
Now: mL 100
